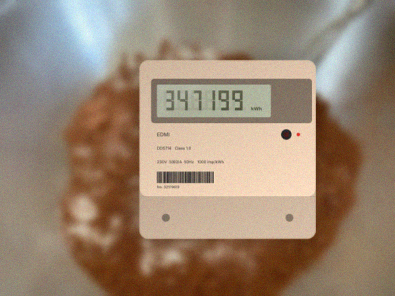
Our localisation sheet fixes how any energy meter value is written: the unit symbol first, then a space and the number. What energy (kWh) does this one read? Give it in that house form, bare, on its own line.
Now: kWh 347199
